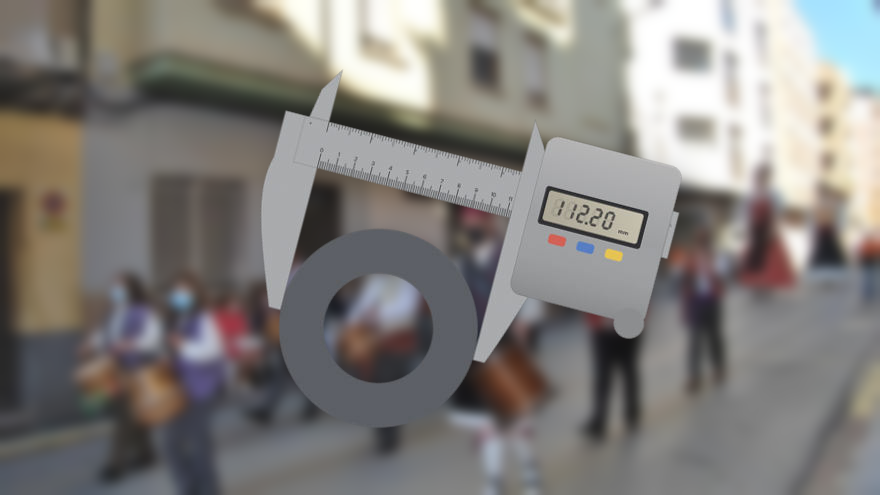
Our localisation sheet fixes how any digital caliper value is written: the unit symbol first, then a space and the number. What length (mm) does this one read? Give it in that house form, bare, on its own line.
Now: mm 112.20
